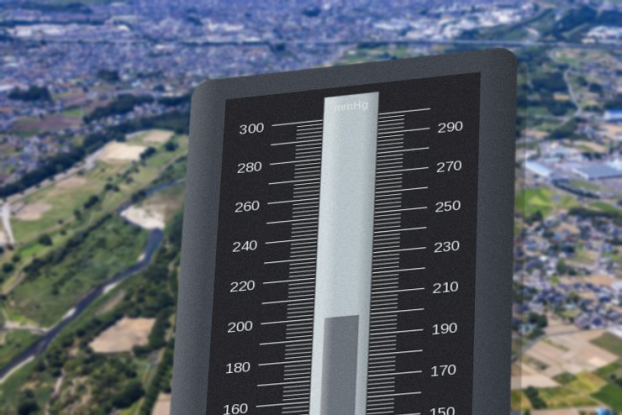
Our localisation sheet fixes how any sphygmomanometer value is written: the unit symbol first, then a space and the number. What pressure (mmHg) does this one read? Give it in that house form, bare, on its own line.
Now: mmHg 200
